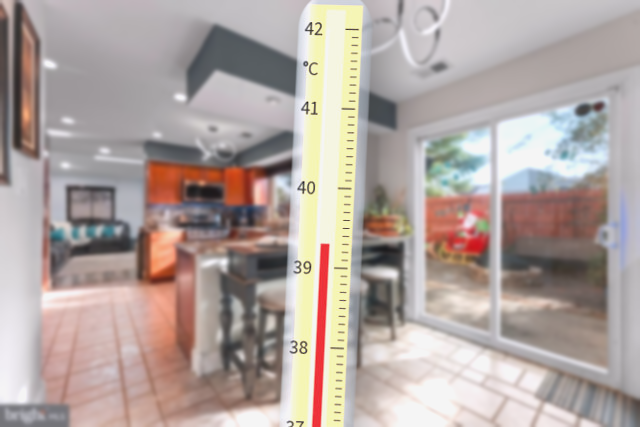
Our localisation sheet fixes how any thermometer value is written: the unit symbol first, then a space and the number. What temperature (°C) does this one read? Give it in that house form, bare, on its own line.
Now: °C 39.3
